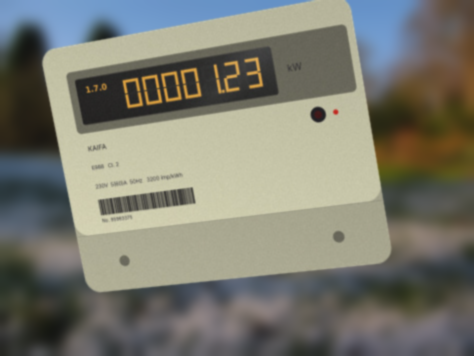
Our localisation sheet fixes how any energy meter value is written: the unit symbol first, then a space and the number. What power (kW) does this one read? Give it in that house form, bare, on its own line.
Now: kW 1.23
